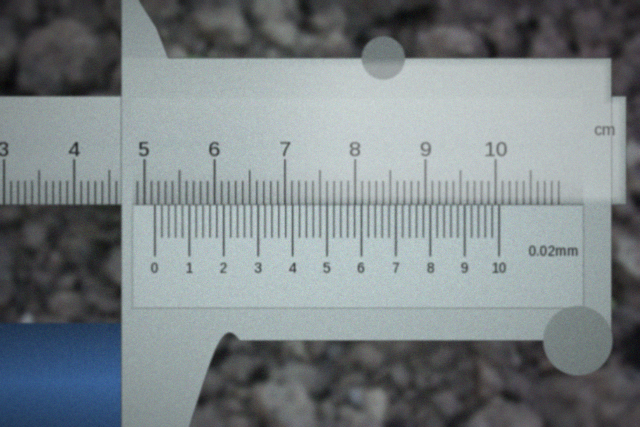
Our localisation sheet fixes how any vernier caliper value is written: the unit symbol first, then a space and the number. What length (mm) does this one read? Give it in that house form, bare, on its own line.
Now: mm 51.5
